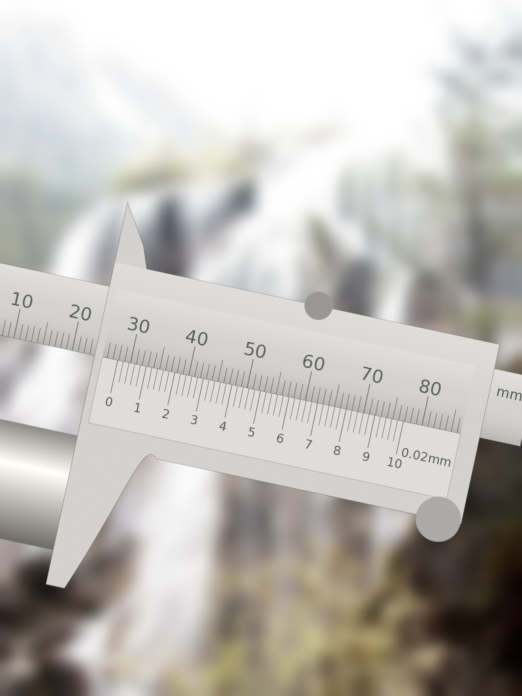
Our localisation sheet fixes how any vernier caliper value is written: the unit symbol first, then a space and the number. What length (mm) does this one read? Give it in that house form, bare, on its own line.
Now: mm 27.8
